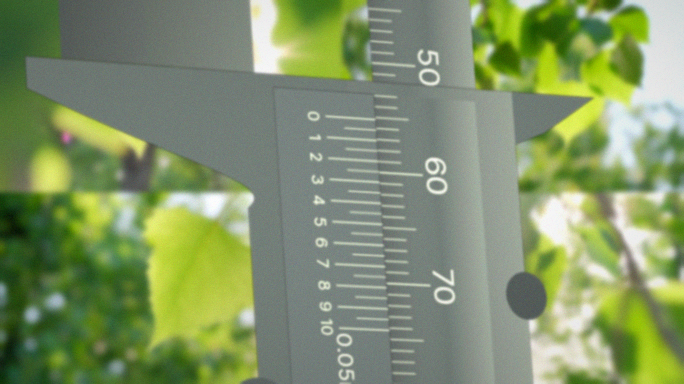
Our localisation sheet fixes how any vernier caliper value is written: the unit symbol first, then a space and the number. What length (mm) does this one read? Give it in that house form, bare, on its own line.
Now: mm 55.2
